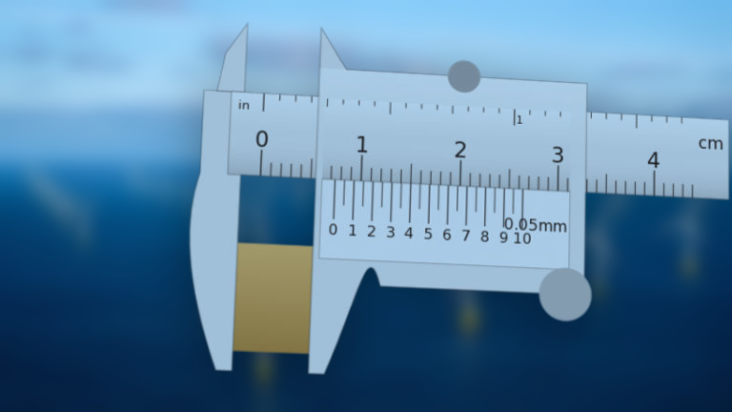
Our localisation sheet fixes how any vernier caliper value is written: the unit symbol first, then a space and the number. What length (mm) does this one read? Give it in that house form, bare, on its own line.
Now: mm 7.4
